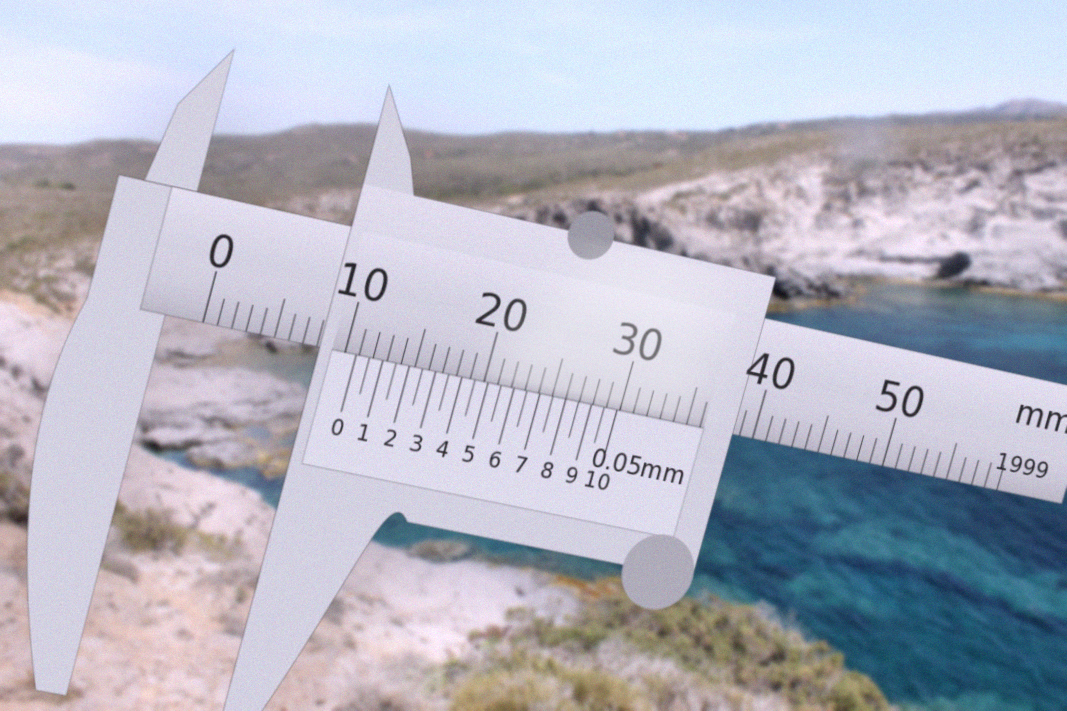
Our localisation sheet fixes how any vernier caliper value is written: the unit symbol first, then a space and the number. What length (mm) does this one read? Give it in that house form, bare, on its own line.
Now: mm 10.8
